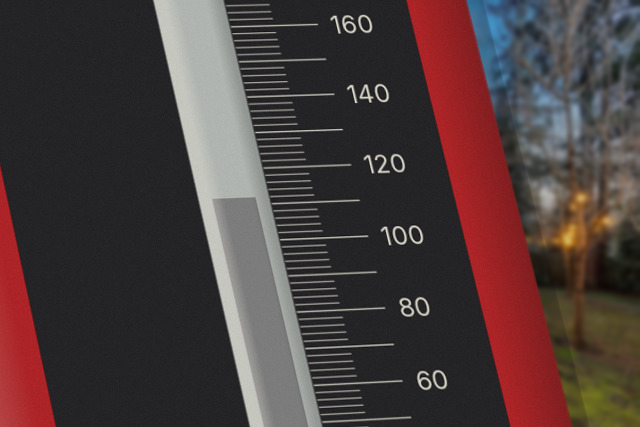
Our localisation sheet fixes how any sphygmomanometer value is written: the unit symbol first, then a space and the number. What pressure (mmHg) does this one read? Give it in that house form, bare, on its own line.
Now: mmHg 112
